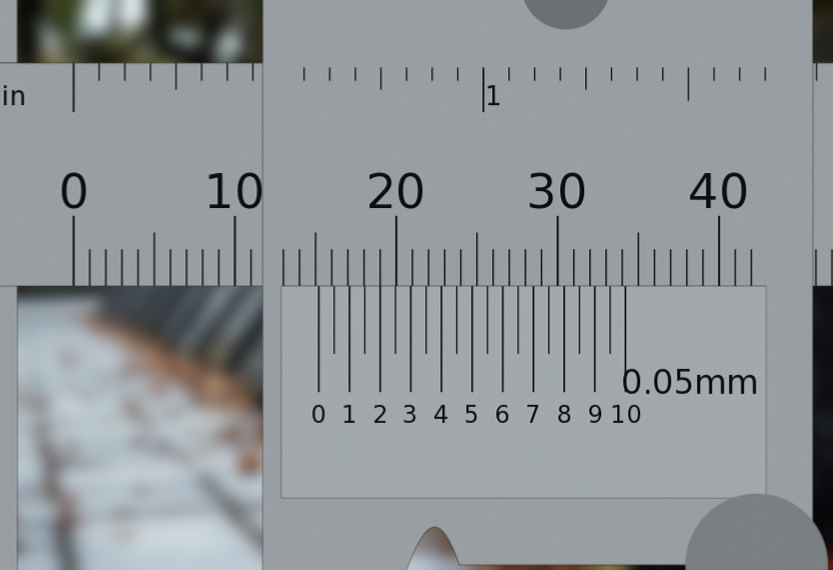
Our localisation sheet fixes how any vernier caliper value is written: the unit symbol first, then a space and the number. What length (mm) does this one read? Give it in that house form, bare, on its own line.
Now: mm 15.2
